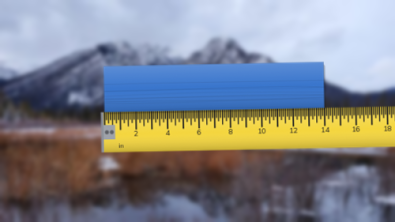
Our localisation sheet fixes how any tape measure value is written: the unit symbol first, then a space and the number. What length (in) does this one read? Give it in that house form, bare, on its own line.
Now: in 14
